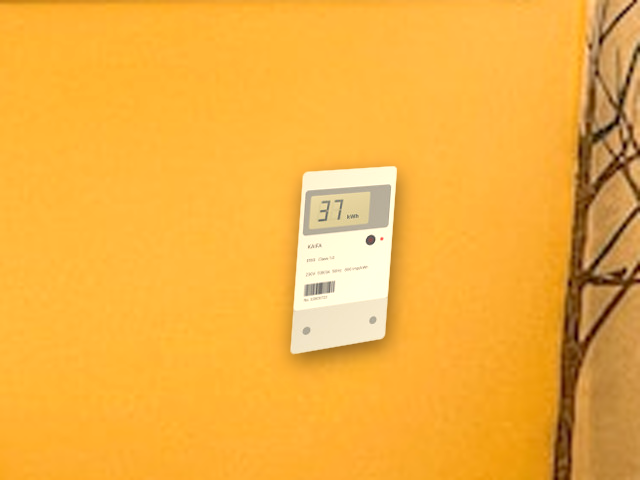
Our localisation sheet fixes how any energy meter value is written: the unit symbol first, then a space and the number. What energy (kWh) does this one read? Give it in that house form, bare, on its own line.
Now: kWh 37
